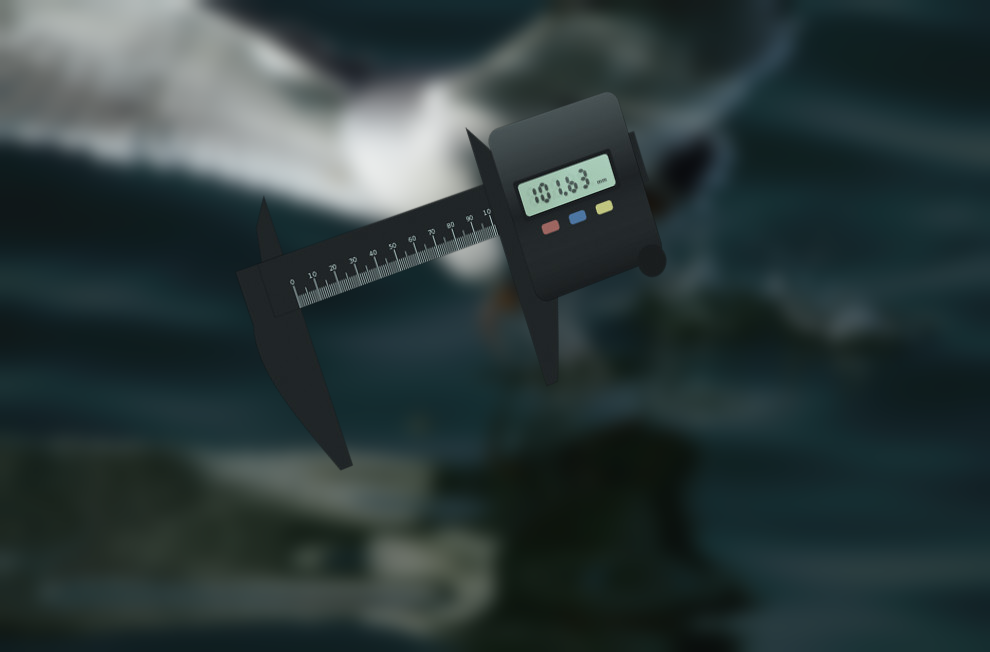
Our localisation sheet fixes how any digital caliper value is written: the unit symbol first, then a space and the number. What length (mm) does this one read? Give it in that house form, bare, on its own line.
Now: mm 101.63
